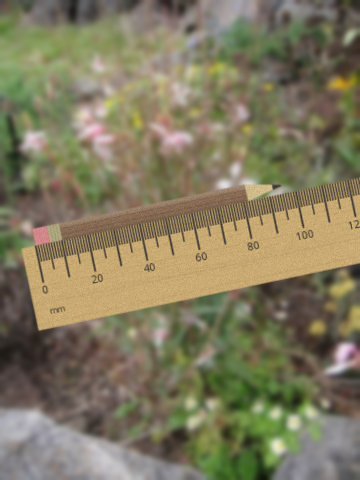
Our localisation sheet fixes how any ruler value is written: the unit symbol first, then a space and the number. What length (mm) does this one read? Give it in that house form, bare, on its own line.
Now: mm 95
